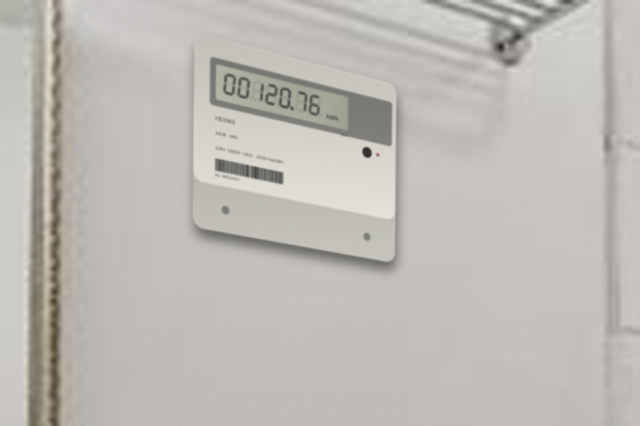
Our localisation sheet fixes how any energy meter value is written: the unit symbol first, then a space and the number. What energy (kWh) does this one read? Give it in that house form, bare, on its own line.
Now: kWh 120.76
